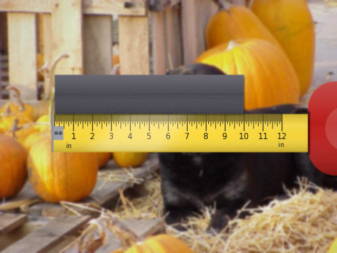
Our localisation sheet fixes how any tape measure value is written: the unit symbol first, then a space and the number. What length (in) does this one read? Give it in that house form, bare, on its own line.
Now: in 10
